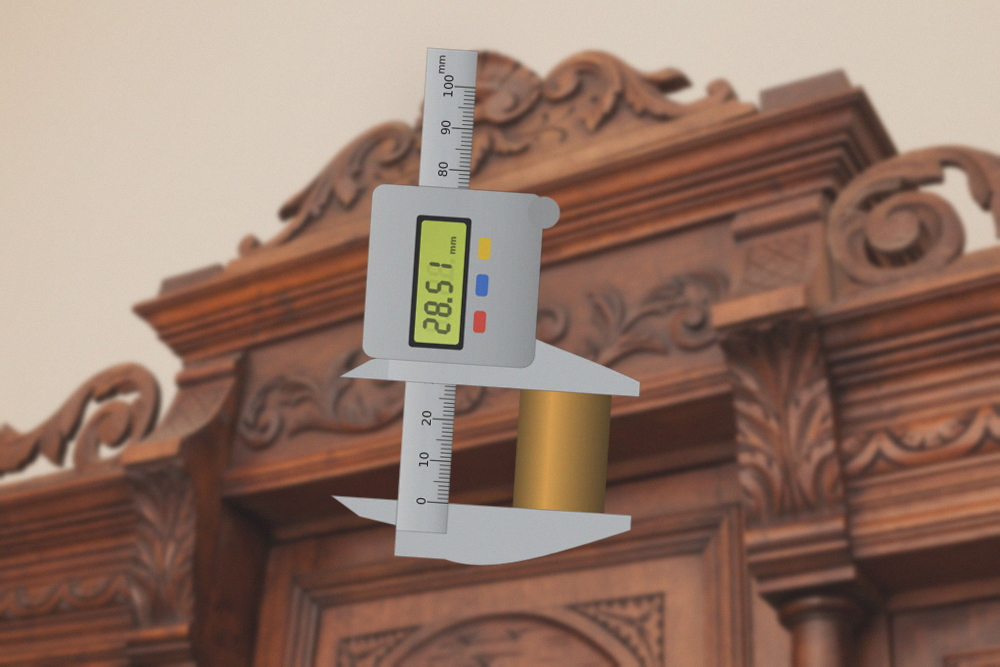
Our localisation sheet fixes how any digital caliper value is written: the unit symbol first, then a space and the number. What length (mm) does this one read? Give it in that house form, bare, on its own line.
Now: mm 28.51
